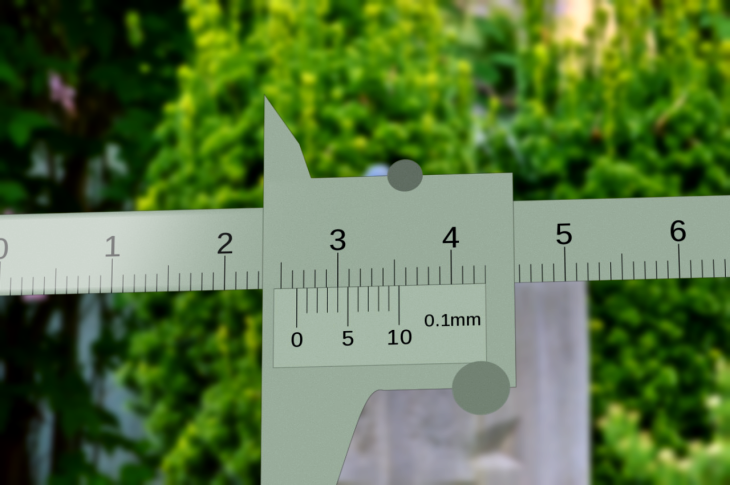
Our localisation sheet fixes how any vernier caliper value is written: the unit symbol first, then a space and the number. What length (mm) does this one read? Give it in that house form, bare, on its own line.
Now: mm 26.4
